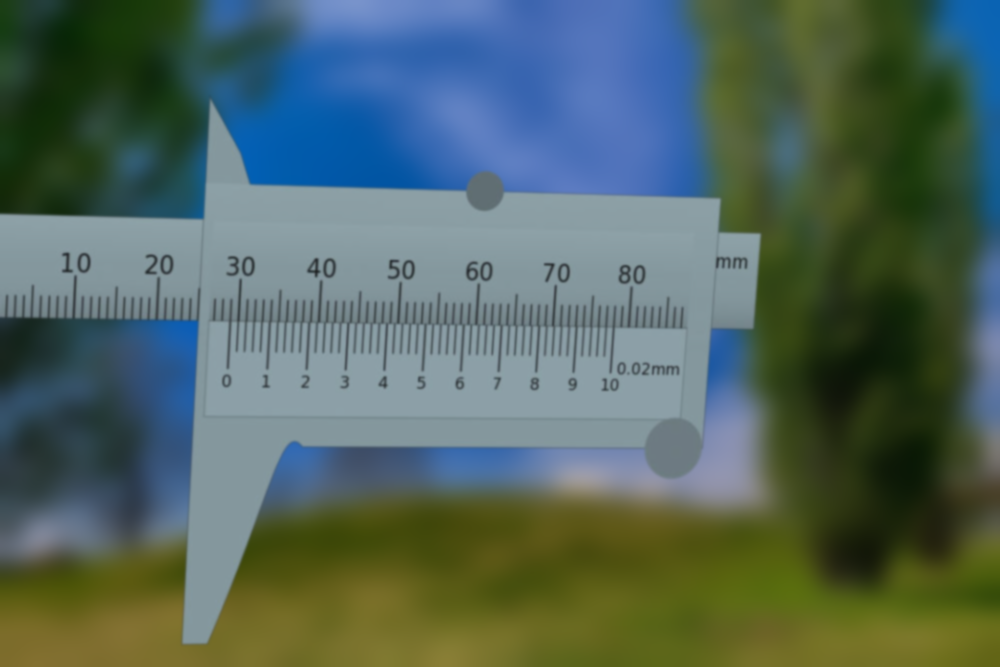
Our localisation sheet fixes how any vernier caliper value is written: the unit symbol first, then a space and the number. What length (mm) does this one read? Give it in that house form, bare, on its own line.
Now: mm 29.0
